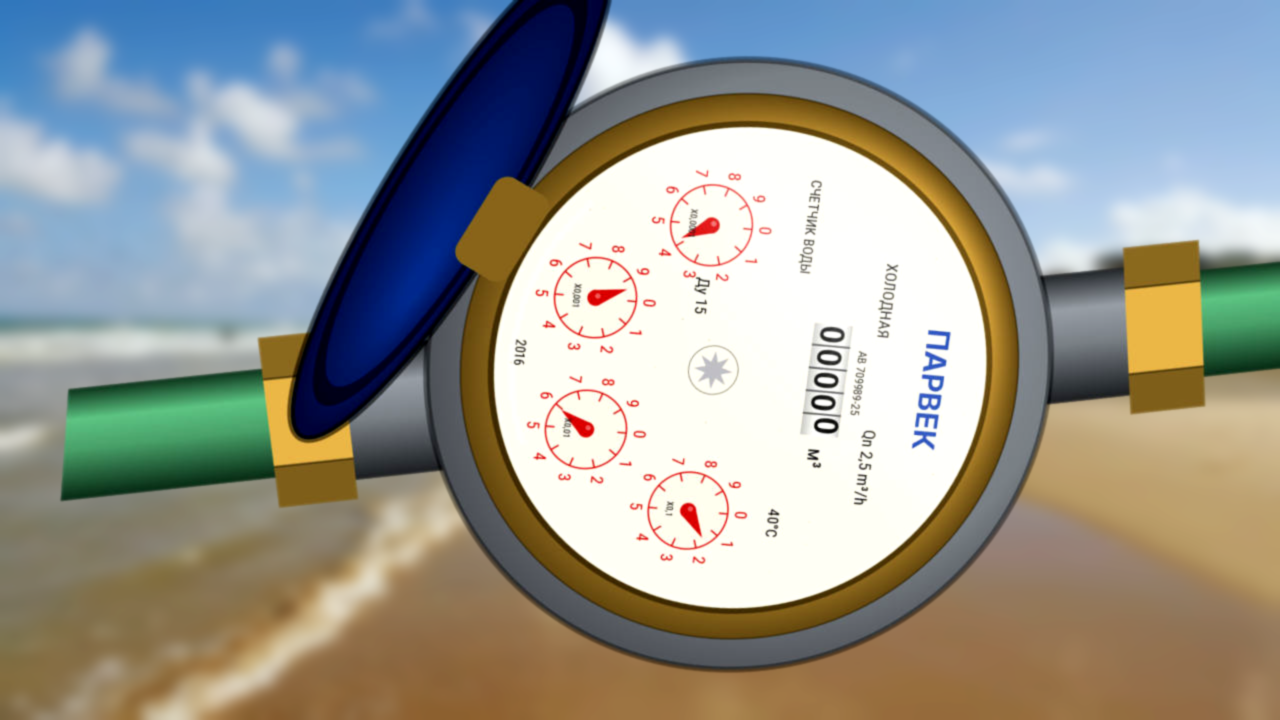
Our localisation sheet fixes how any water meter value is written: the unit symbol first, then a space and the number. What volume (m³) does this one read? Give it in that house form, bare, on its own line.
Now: m³ 0.1594
